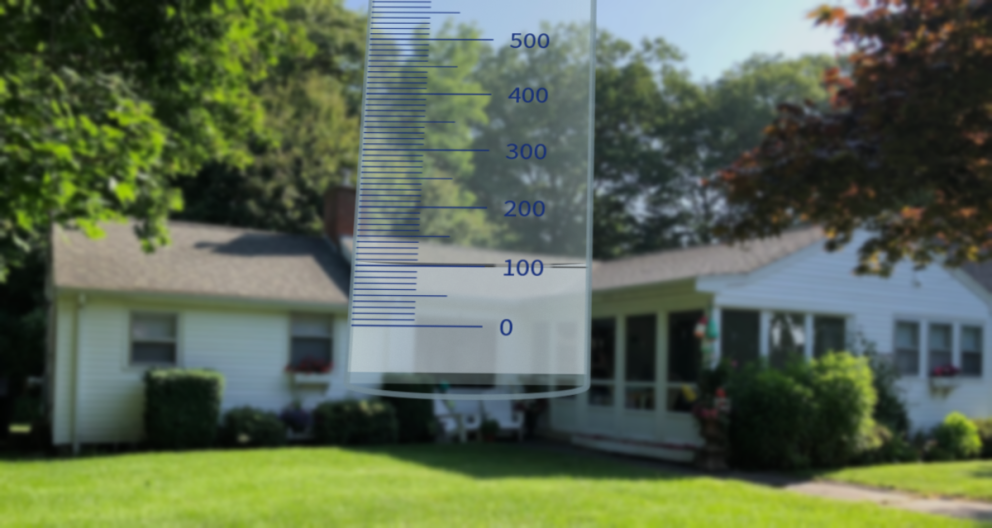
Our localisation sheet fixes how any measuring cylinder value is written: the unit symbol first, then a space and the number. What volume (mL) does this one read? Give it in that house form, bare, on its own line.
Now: mL 100
